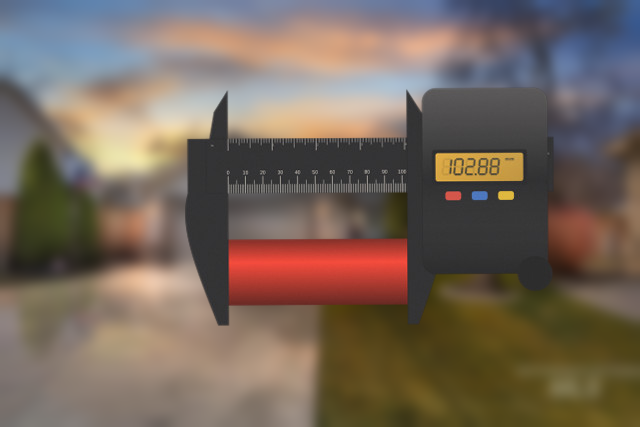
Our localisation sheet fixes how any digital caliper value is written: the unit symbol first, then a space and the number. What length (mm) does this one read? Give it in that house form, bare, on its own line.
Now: mm 102.88
